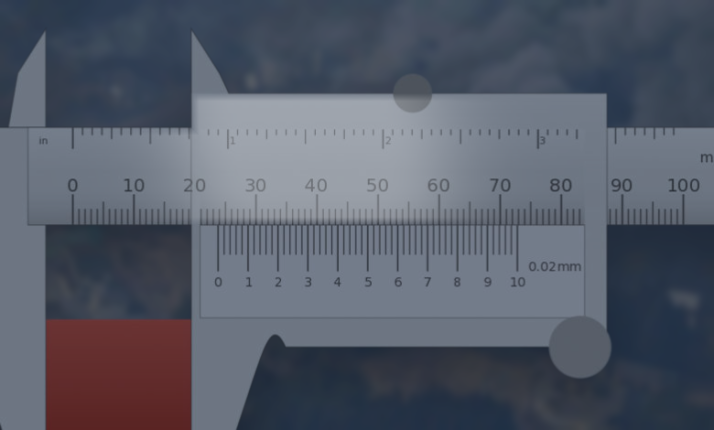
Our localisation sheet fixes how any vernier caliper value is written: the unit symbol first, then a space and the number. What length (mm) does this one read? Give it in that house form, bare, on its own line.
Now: mm 23.8
